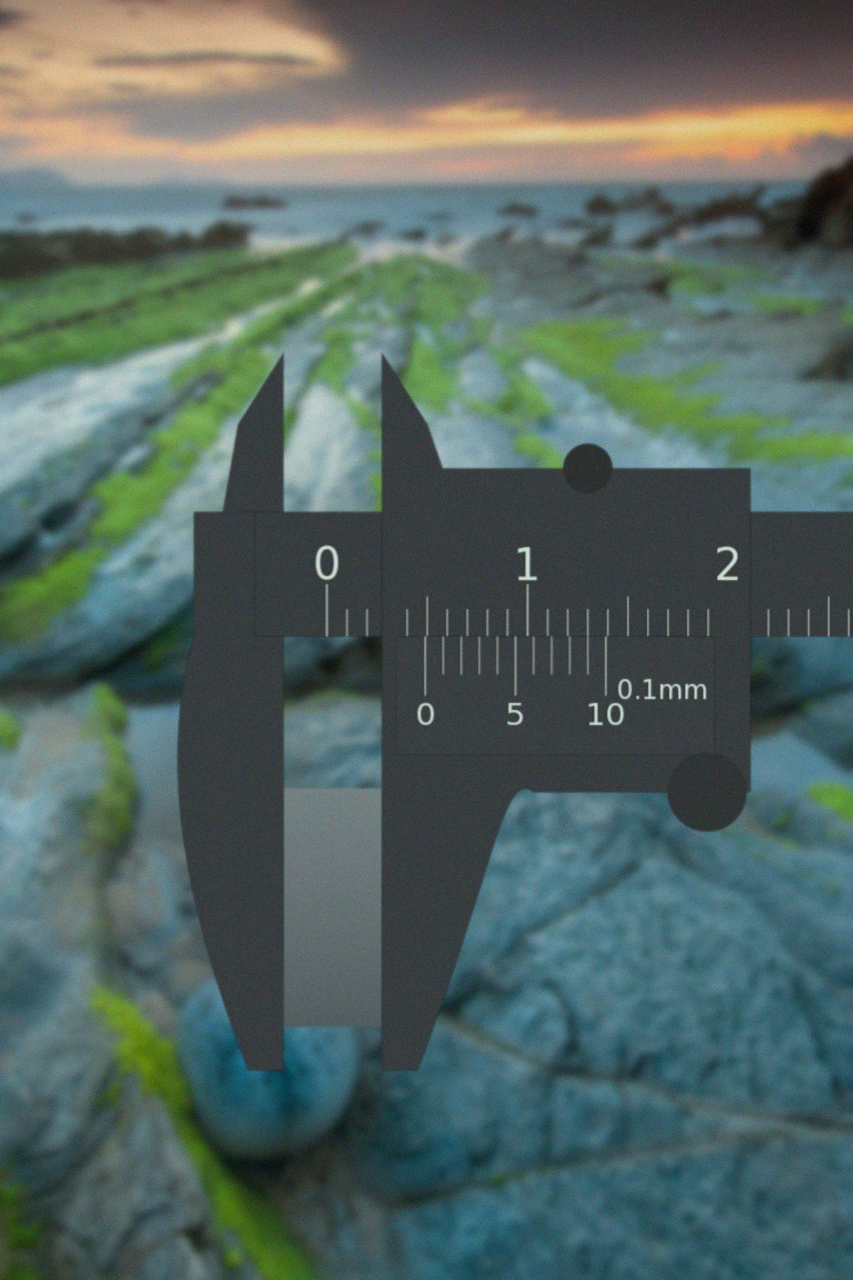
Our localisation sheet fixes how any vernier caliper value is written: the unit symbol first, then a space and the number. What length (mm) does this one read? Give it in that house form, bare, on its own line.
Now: mm 4.9
